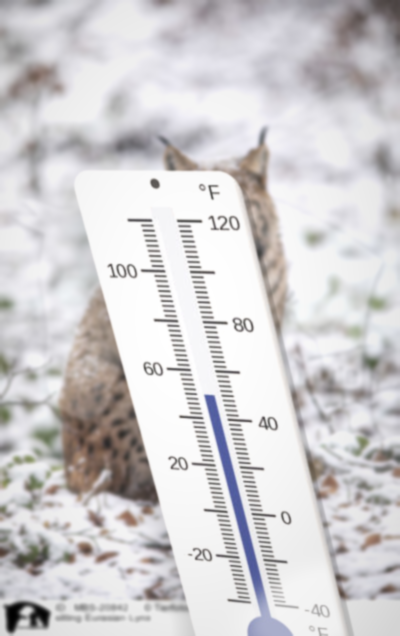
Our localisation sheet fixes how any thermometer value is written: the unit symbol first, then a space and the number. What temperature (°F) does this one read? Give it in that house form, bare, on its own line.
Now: °F 50
